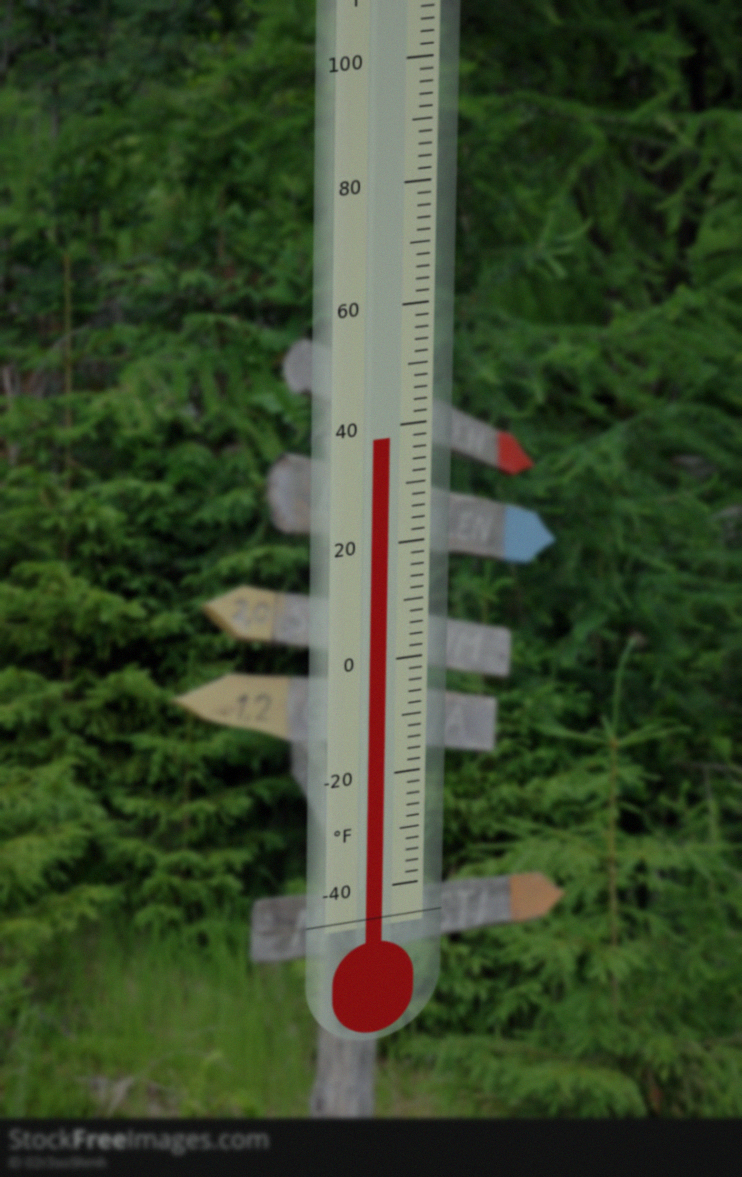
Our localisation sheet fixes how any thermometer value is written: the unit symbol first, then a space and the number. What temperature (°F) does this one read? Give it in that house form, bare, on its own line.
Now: °F 38
